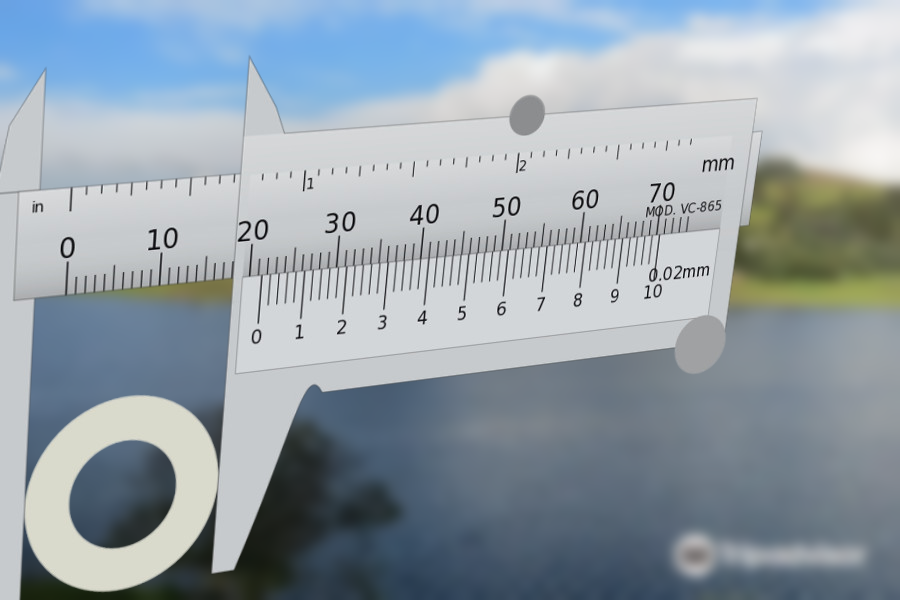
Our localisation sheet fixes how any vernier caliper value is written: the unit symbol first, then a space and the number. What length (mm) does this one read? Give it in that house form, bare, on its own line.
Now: mm 21.4
